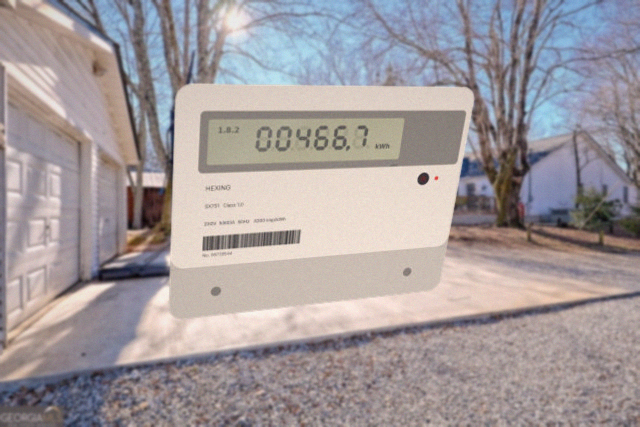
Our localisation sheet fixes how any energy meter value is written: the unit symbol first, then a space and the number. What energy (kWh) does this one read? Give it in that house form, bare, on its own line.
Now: kWh 466.7
